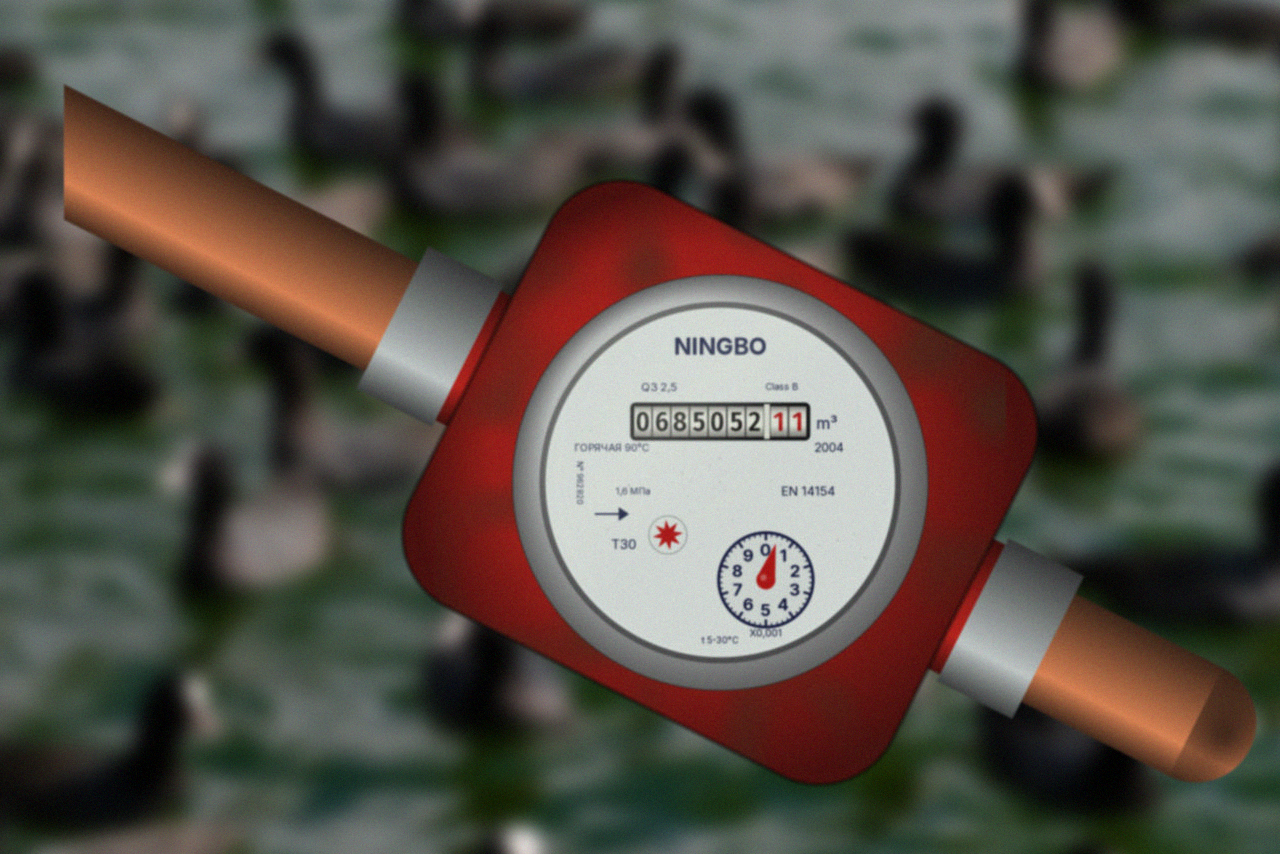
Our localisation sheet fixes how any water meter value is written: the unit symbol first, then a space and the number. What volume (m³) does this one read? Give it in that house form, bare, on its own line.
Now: m³ 685052.110
